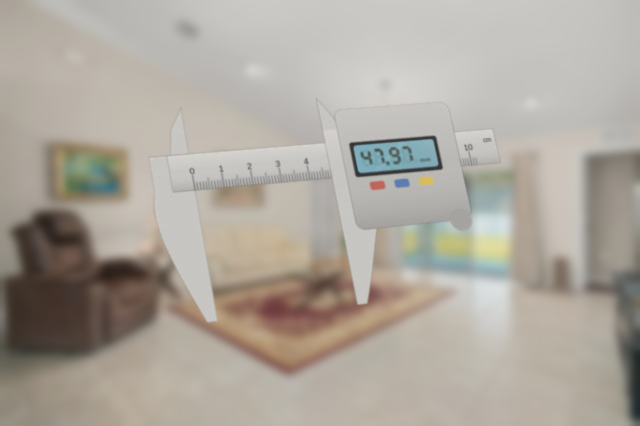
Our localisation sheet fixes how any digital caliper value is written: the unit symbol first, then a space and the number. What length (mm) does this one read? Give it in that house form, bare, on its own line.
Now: mm 47.97
